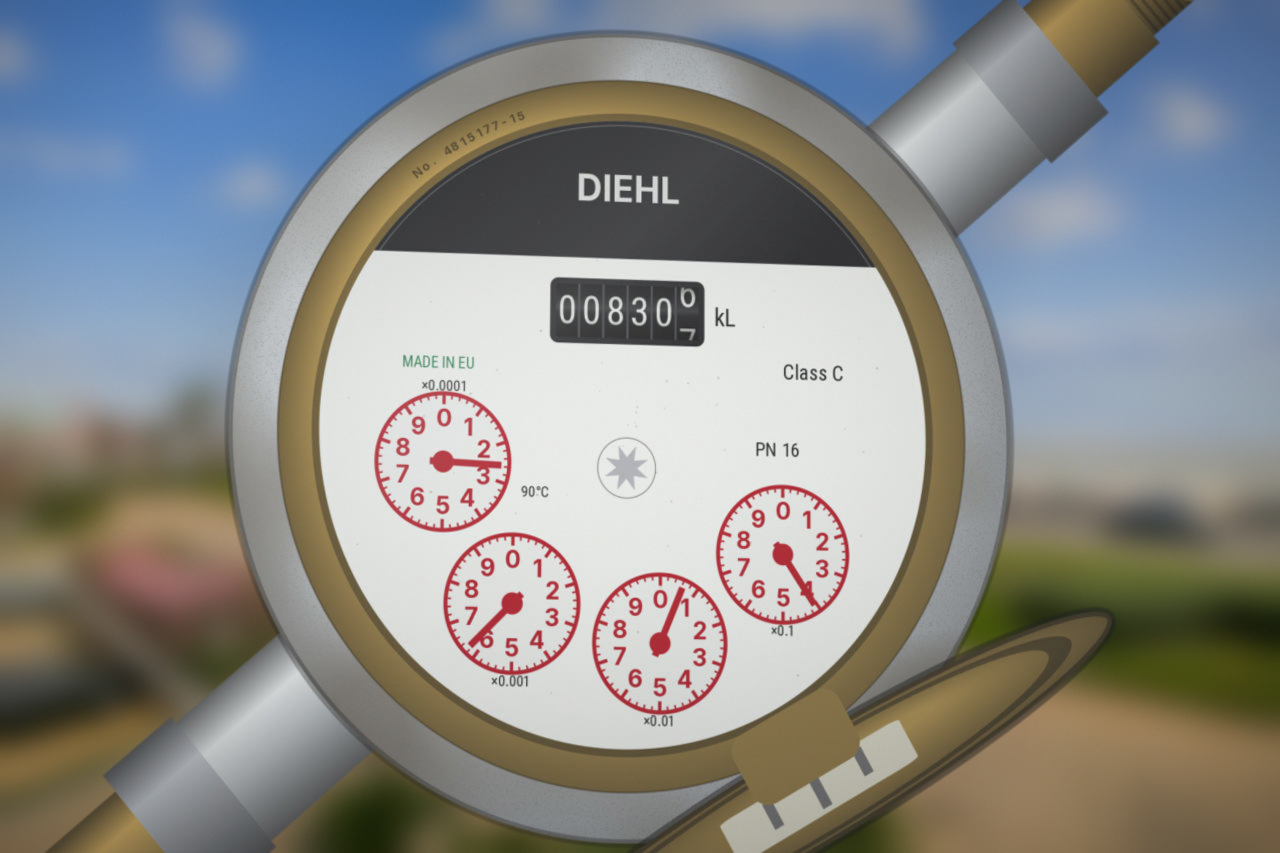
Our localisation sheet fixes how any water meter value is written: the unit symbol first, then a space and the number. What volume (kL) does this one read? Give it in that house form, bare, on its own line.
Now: kL 8306.4062
